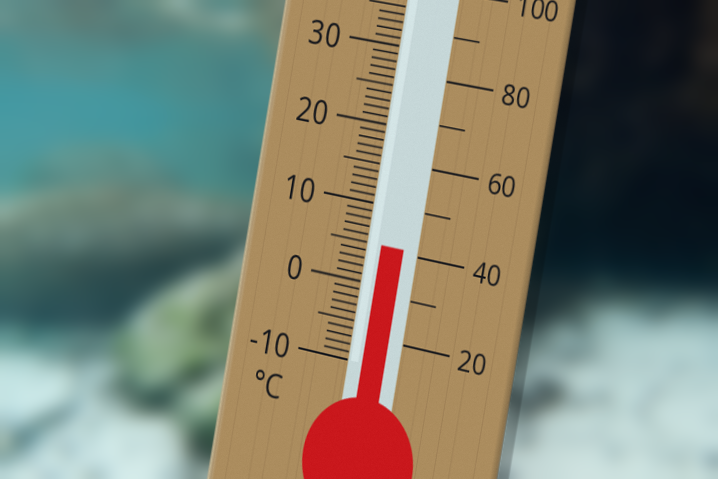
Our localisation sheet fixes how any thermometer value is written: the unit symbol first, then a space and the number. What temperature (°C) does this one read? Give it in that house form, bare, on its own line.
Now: °C 5
